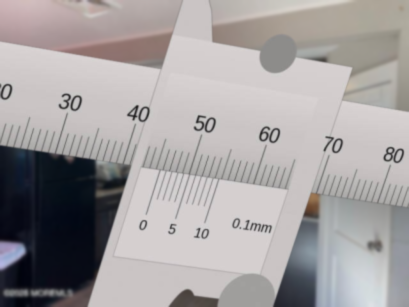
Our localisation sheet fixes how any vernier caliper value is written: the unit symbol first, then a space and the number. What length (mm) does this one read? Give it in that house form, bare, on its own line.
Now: mm 45.6
